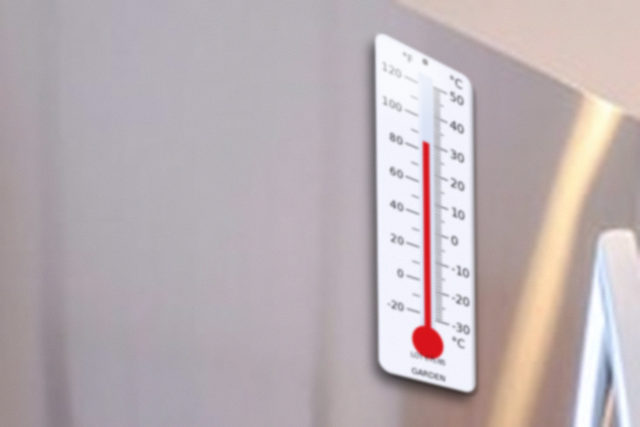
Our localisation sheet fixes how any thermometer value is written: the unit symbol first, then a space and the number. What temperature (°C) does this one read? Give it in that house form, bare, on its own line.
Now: °C 30
